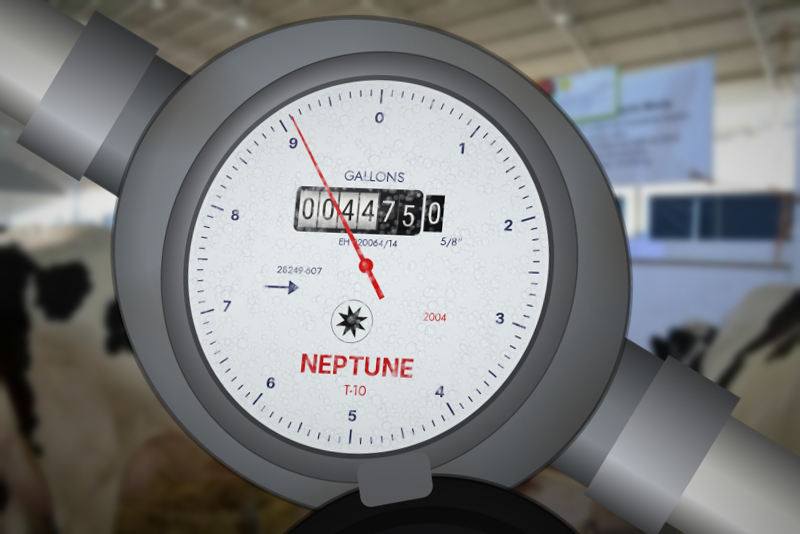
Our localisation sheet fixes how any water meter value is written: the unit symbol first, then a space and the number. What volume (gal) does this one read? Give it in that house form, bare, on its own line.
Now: gal 44749.1
